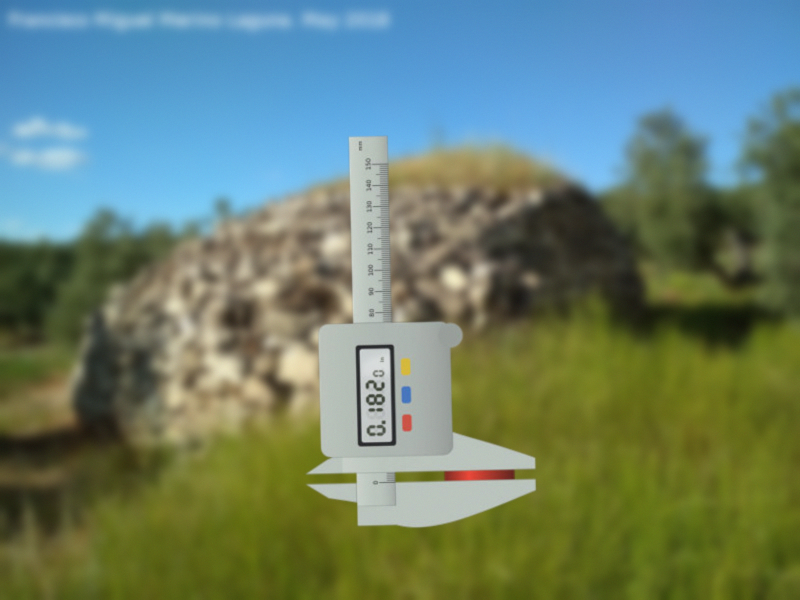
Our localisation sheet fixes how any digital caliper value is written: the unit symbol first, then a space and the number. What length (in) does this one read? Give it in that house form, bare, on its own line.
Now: in 0.1820
